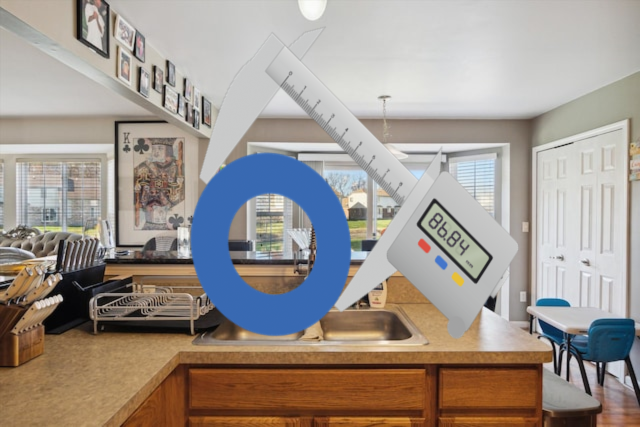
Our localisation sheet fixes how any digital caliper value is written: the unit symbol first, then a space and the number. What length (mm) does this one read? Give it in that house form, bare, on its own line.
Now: mm 86.84
